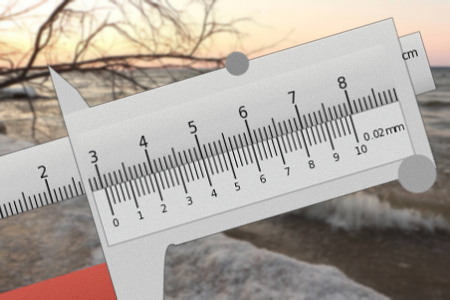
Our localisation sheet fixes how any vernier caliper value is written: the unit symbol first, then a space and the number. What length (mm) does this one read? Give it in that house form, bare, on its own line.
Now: mm 30.5
